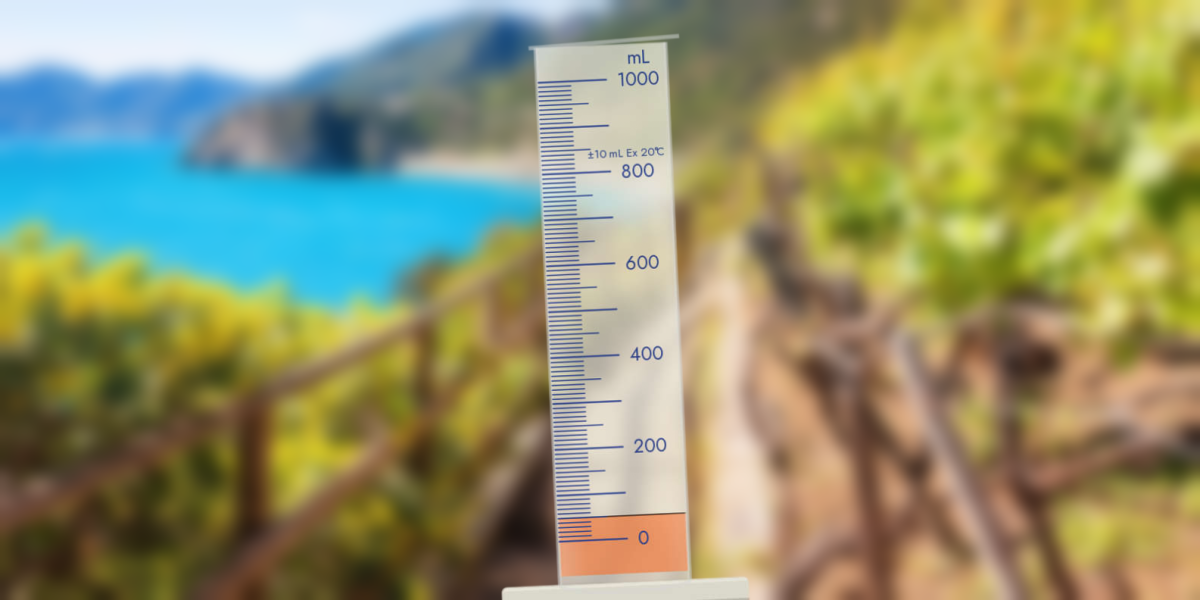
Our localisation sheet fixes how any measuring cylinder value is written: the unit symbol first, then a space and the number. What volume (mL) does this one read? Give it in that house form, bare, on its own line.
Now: mL 50
